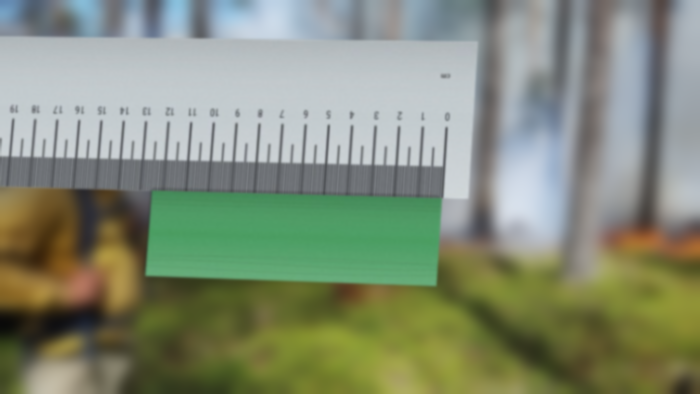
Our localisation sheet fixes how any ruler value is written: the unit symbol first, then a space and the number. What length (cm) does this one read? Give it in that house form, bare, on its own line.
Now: cm 12.5
